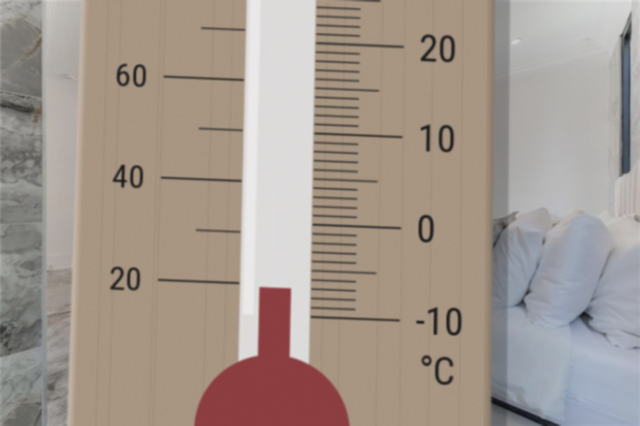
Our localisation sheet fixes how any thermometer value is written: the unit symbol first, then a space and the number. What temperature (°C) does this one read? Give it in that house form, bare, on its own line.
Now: °C -7
